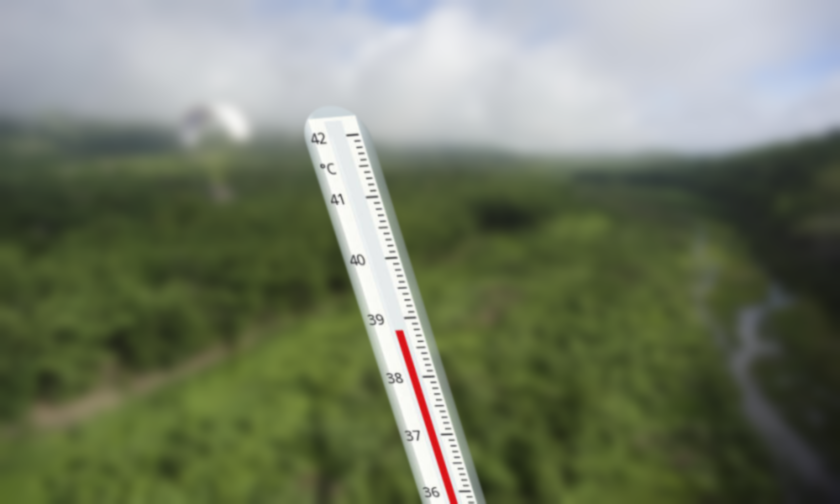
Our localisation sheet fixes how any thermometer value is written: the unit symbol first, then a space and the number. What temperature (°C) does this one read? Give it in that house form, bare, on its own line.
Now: °C 38.8
